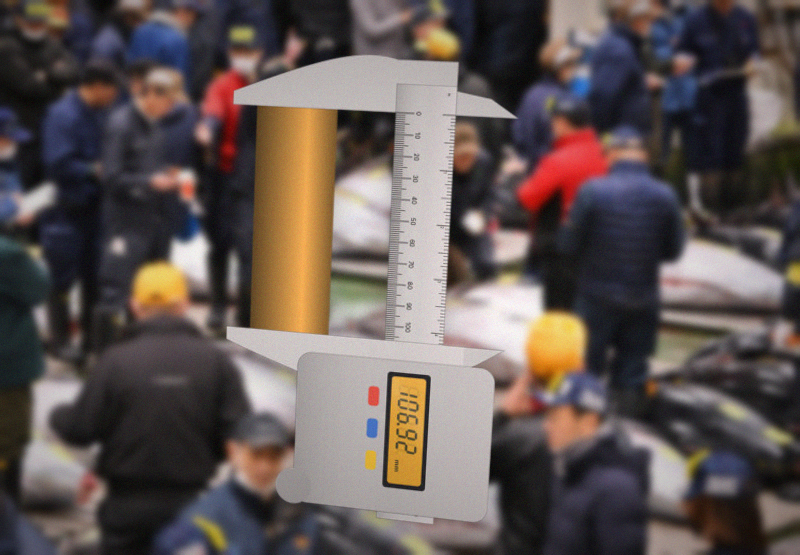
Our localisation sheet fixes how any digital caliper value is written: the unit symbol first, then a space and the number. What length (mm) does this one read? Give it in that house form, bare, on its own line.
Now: mm 106.92
